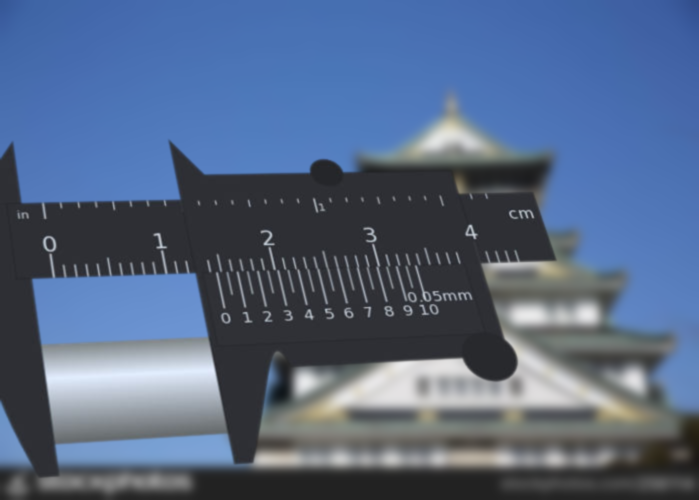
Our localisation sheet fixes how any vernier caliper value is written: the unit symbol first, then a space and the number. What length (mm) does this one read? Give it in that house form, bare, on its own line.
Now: mm 14.6
